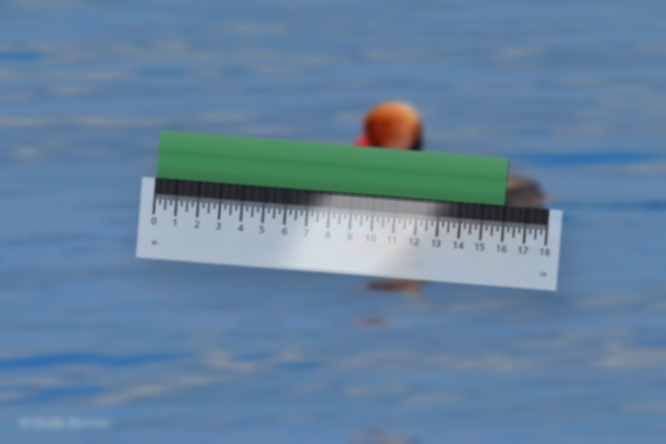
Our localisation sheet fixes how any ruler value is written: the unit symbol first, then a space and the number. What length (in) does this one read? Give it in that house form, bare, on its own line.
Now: in 16
